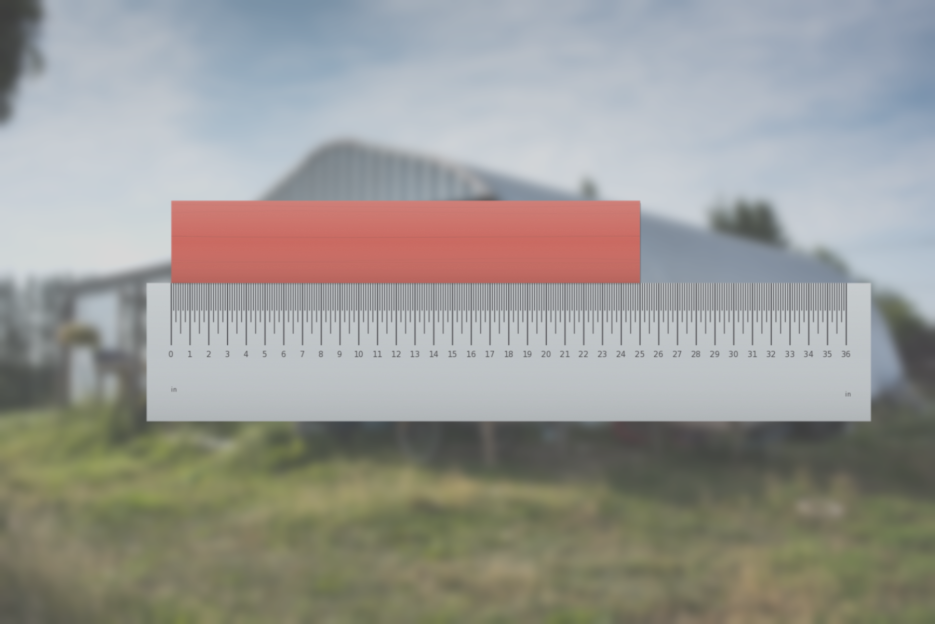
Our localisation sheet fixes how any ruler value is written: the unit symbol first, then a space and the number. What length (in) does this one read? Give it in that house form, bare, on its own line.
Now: in 25
